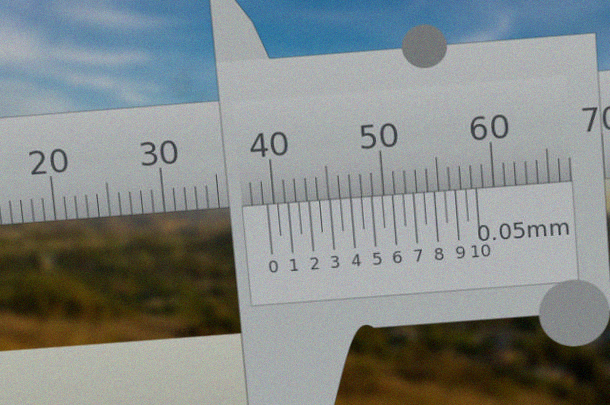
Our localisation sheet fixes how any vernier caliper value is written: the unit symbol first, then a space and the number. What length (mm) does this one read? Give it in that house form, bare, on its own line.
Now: mm 39.4
